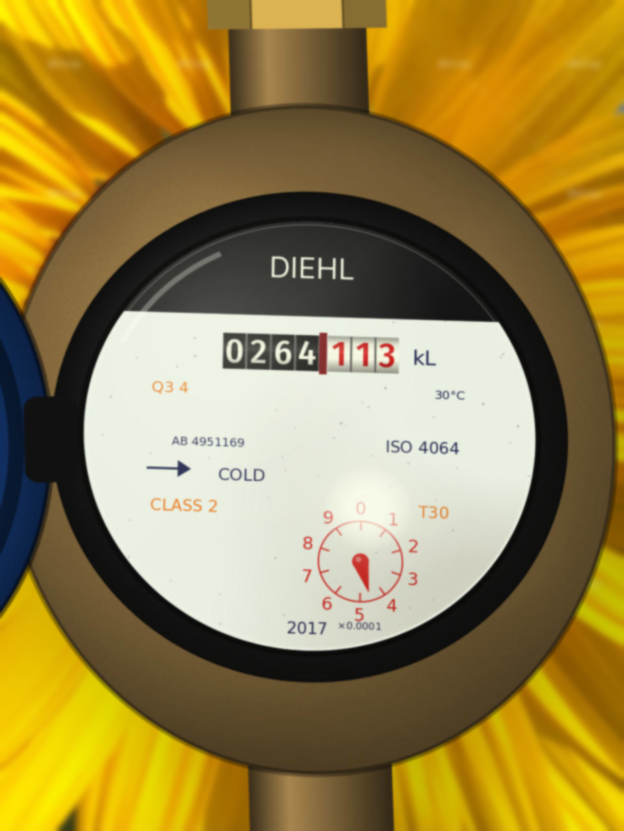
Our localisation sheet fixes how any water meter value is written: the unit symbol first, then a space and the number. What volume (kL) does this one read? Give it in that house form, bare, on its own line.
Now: kL 264.1134
